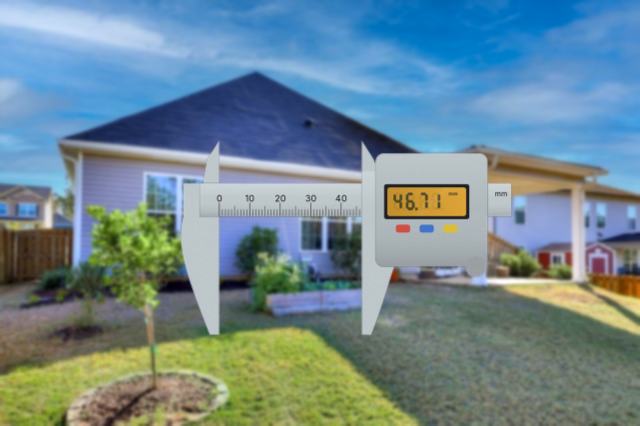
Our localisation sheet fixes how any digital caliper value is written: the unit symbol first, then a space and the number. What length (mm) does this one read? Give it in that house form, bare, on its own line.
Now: mm 46.71
